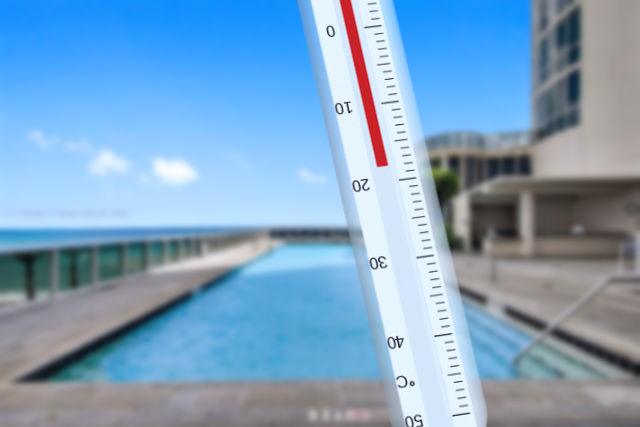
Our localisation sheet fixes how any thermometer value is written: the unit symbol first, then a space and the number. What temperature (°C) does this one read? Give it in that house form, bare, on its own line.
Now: °C 18
